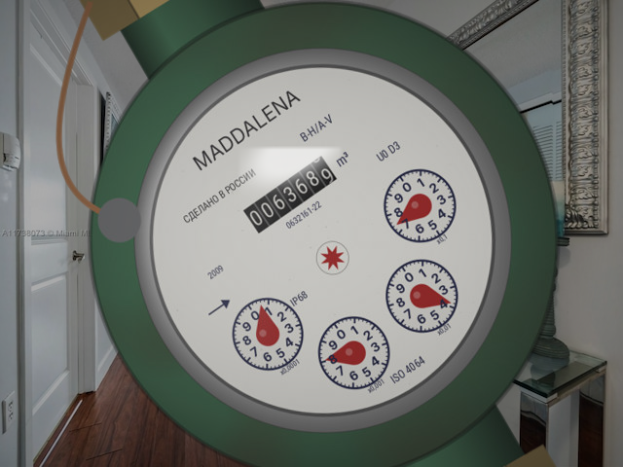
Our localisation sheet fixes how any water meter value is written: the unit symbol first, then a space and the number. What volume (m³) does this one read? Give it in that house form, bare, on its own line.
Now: m³ 63688.7380
